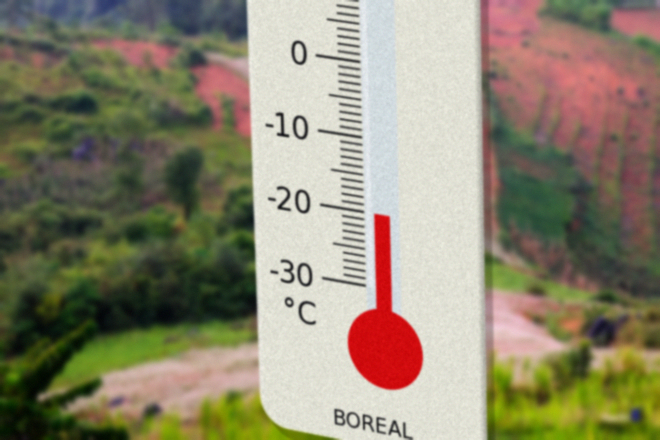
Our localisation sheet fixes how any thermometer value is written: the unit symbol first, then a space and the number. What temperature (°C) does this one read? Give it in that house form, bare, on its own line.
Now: °C -20
